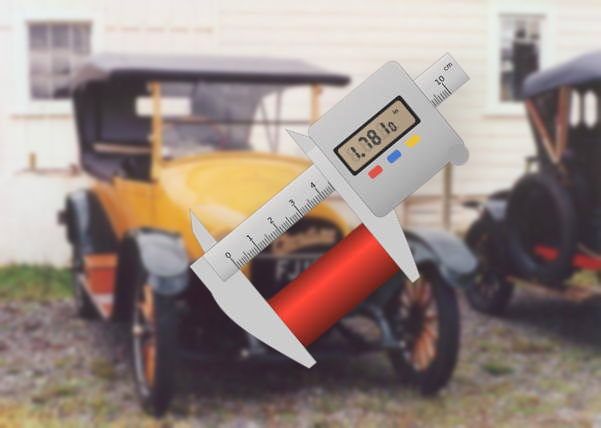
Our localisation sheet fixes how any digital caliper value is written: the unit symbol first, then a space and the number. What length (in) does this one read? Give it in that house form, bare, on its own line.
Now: in 1.7810
